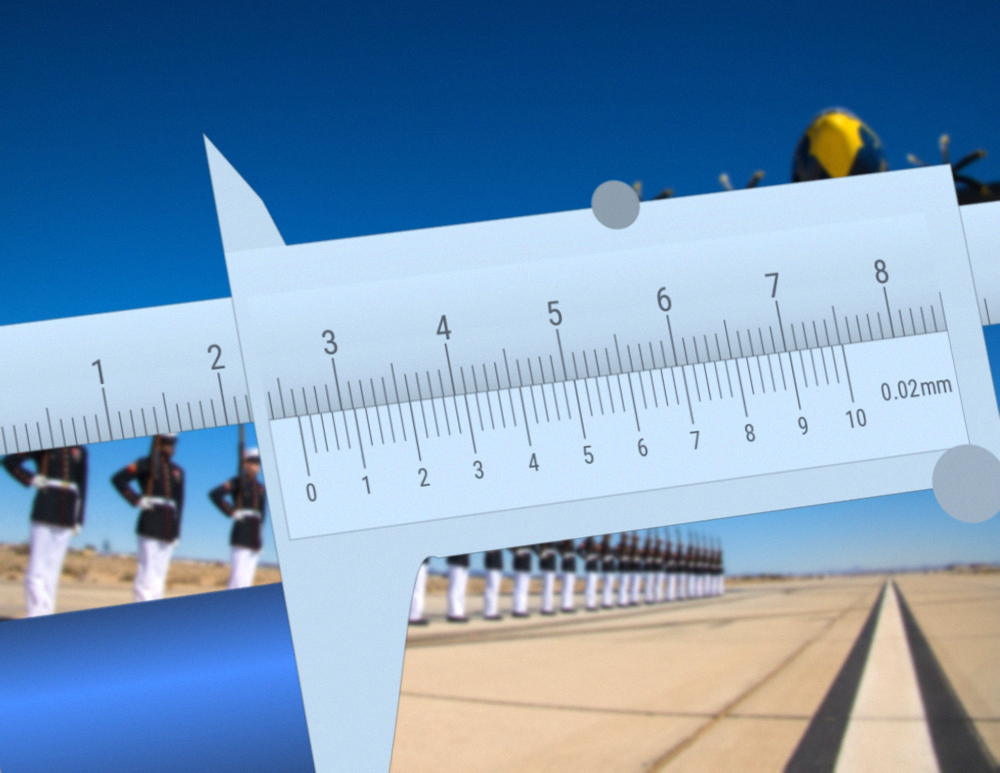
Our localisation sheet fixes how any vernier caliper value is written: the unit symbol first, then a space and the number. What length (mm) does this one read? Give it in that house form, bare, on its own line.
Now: mm 26.2
